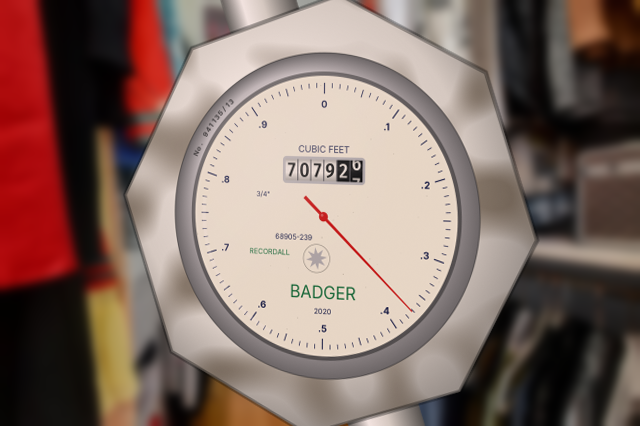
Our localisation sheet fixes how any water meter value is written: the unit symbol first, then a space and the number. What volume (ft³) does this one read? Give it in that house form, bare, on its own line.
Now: ft³ 707926.37
